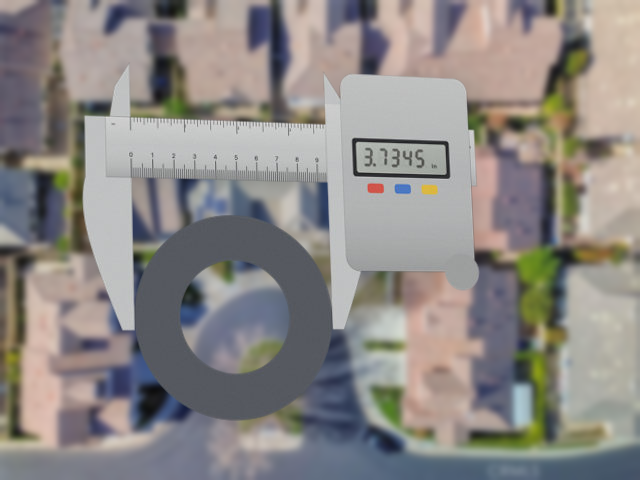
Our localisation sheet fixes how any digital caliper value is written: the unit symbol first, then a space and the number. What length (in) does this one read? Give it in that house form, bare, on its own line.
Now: in 3.7345
